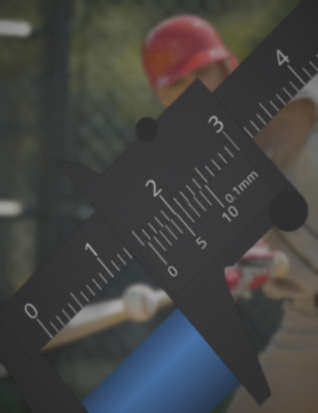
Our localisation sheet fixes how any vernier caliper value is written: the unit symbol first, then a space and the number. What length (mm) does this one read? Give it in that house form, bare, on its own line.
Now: mm 15.6
